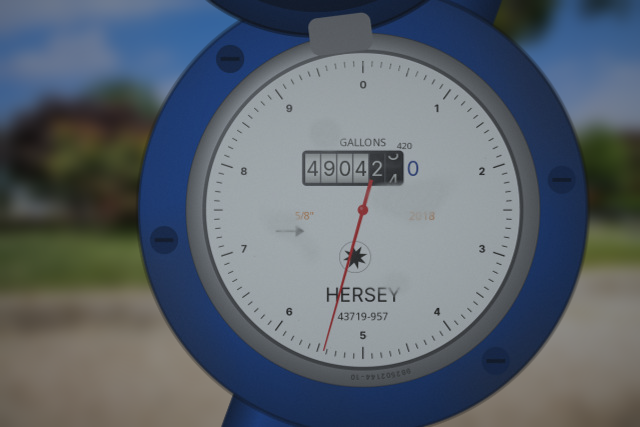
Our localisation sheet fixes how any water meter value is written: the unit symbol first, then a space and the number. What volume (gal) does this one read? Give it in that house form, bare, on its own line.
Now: gal 4904235.4
